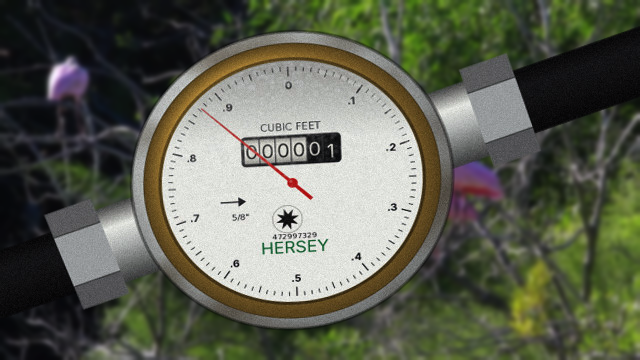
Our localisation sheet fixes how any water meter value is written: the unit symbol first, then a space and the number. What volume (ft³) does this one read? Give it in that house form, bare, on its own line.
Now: ft³ 0.87
